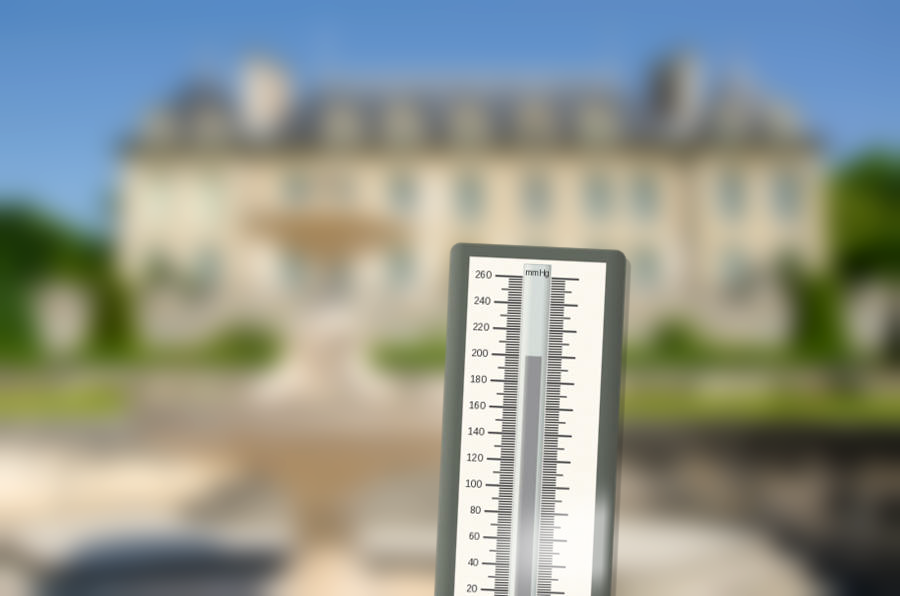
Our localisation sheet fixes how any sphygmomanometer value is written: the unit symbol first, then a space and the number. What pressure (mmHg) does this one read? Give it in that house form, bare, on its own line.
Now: mmHg 200
